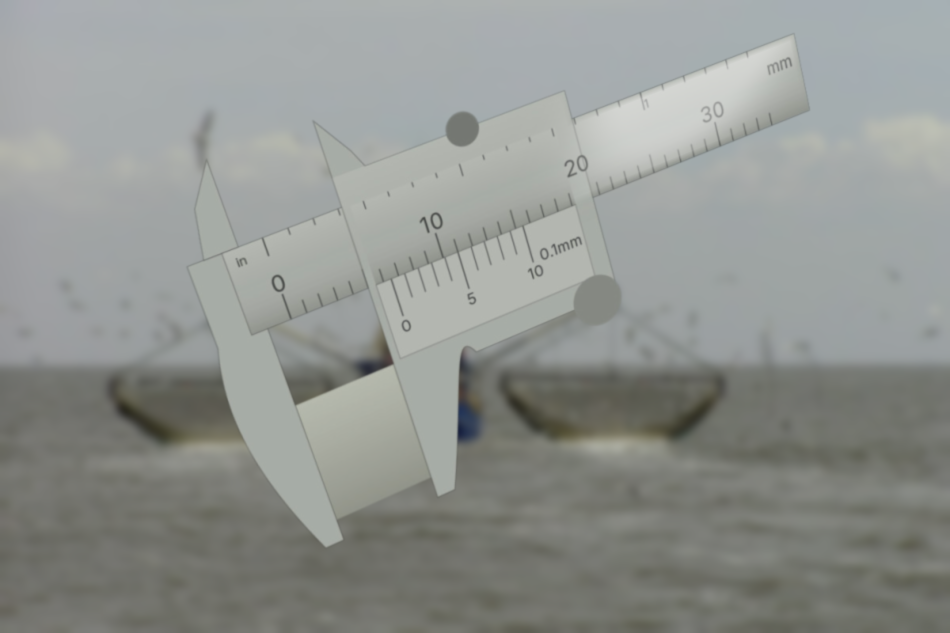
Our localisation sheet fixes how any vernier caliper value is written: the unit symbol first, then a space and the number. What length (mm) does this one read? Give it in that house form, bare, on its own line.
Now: mm 6.5
